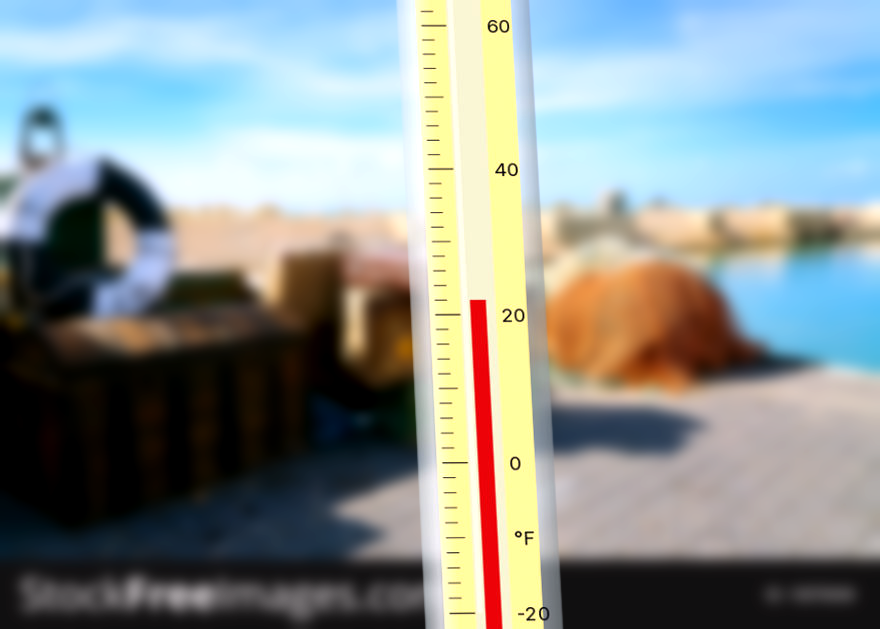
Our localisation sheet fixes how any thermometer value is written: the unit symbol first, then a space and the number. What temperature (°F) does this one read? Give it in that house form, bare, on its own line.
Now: °F 22
